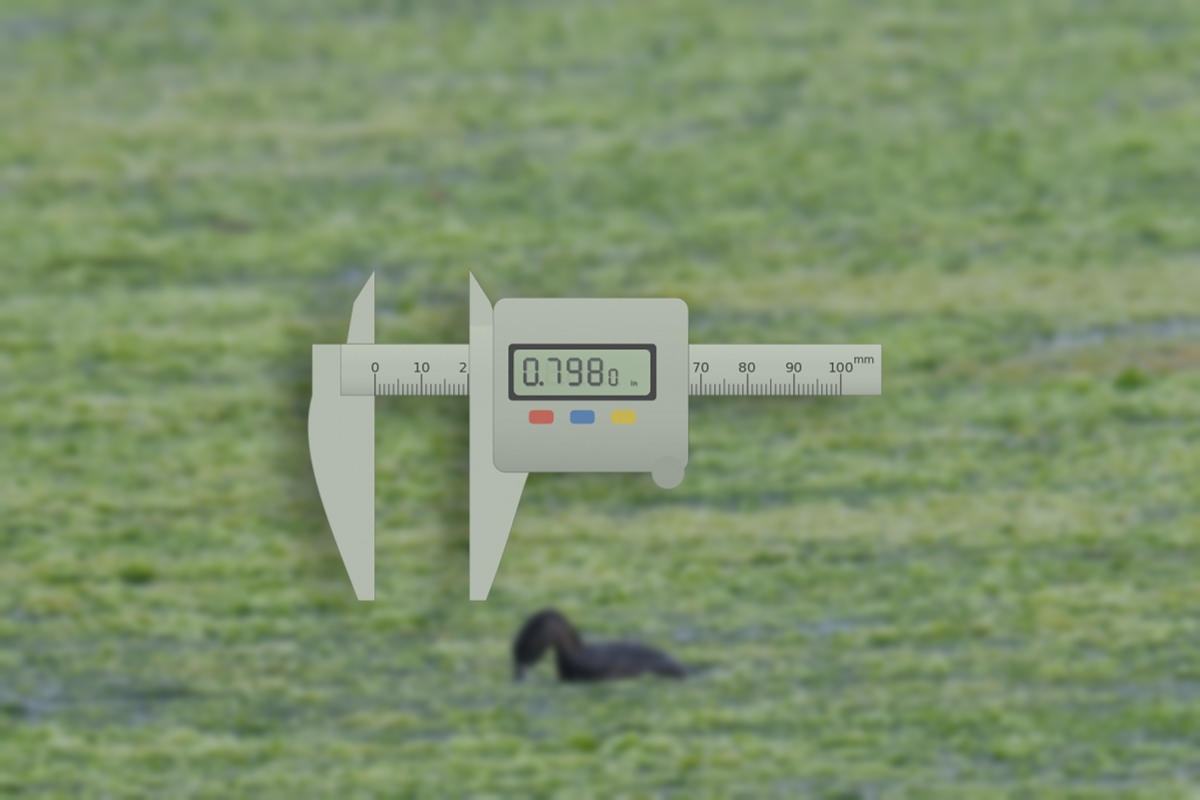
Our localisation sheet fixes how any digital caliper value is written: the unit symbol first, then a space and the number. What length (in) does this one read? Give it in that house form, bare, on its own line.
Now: in 0.7980
